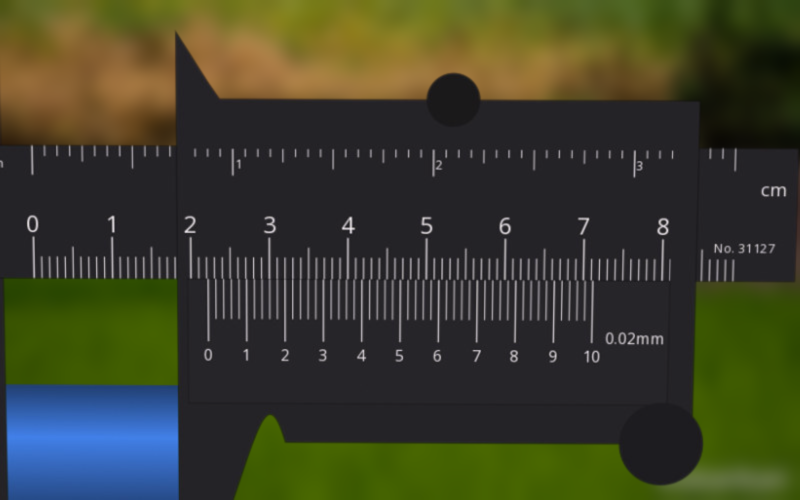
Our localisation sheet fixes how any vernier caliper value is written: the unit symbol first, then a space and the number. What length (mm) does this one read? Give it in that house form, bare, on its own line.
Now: mm 22.2
